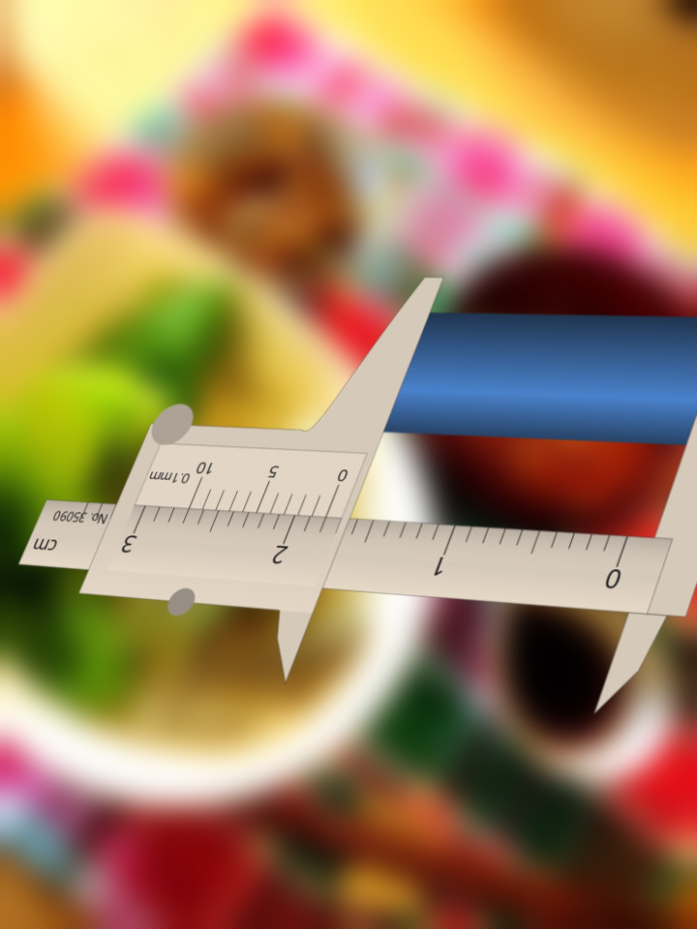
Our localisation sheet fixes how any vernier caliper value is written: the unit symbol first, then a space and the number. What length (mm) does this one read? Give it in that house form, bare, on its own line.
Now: mm 18.0
